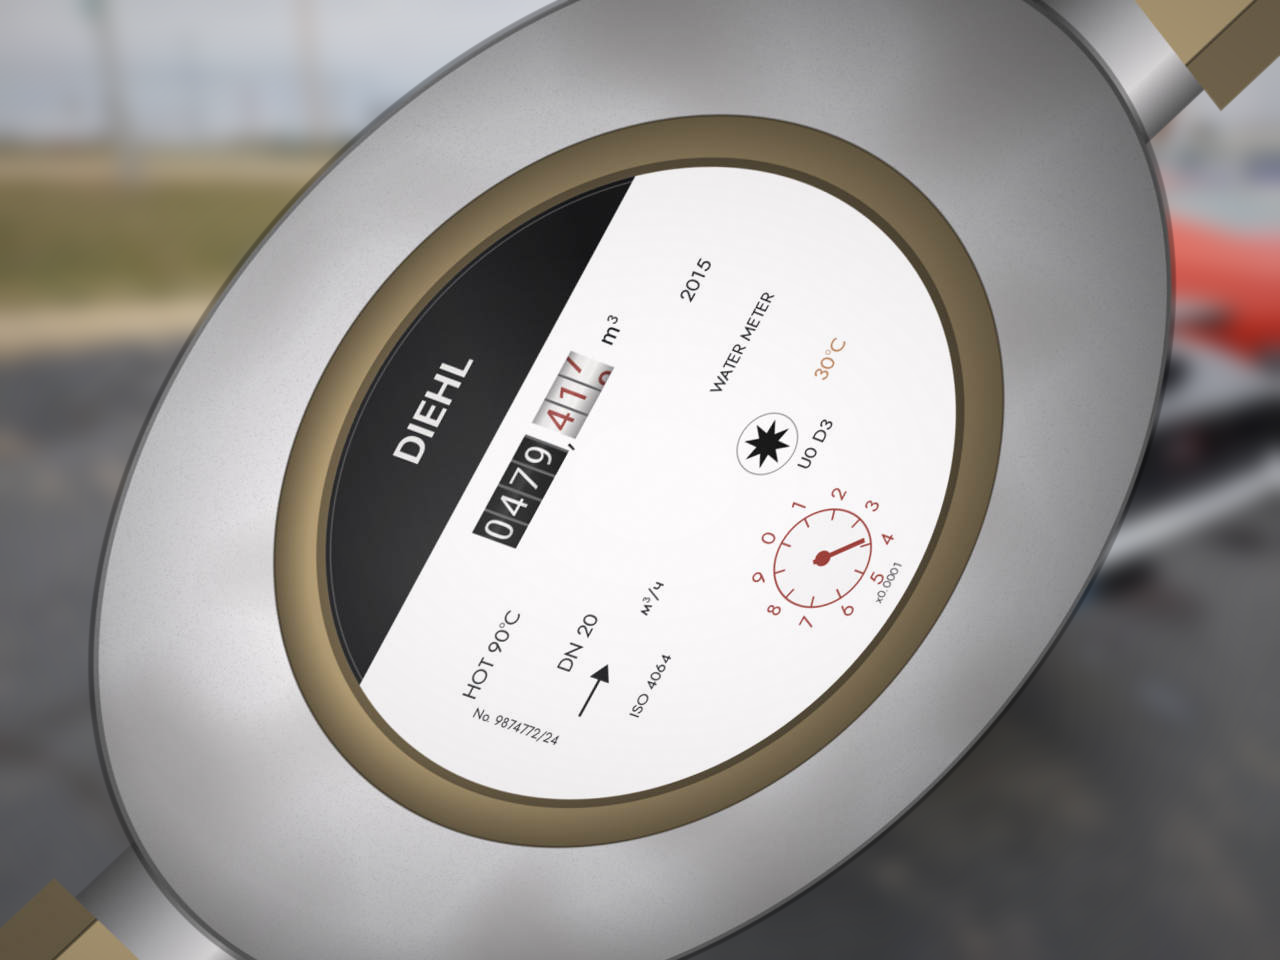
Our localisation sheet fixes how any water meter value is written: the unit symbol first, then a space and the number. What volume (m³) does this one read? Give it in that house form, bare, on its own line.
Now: m³ 479.4173
